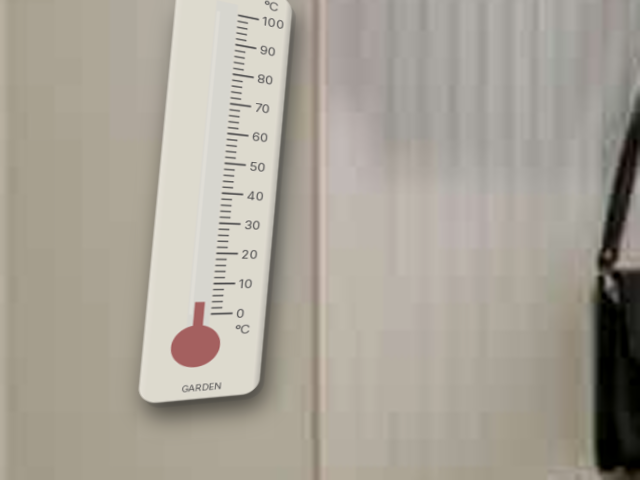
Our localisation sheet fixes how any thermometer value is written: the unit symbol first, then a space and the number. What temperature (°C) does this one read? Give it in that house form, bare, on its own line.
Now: °C 4
